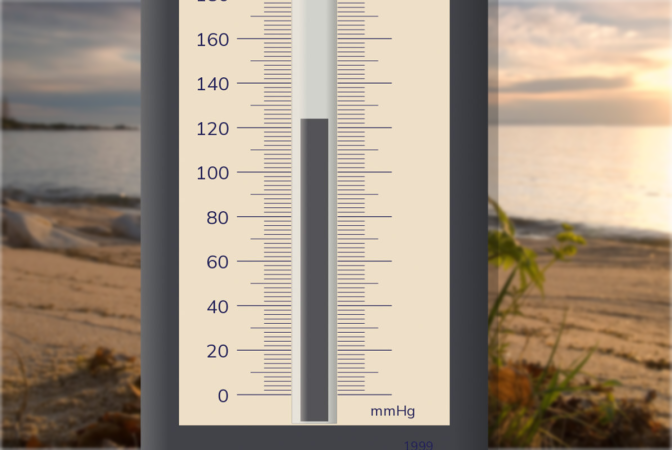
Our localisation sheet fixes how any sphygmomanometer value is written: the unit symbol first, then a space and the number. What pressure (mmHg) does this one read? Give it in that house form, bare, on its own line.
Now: mmHg 124
